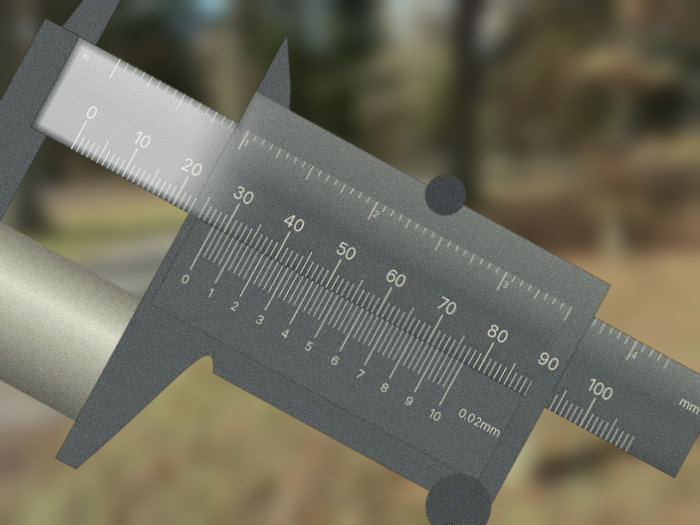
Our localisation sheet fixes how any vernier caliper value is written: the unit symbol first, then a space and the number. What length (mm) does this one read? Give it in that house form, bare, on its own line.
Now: mm 28.0
